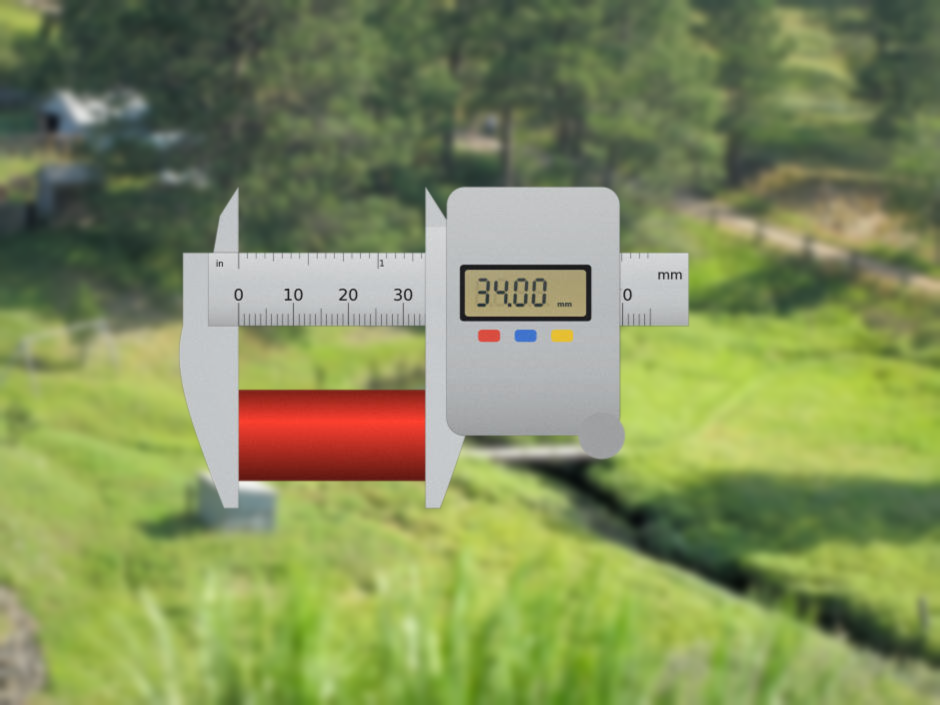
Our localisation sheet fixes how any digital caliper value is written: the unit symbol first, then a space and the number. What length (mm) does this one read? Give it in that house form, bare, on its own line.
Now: mm 34.00
